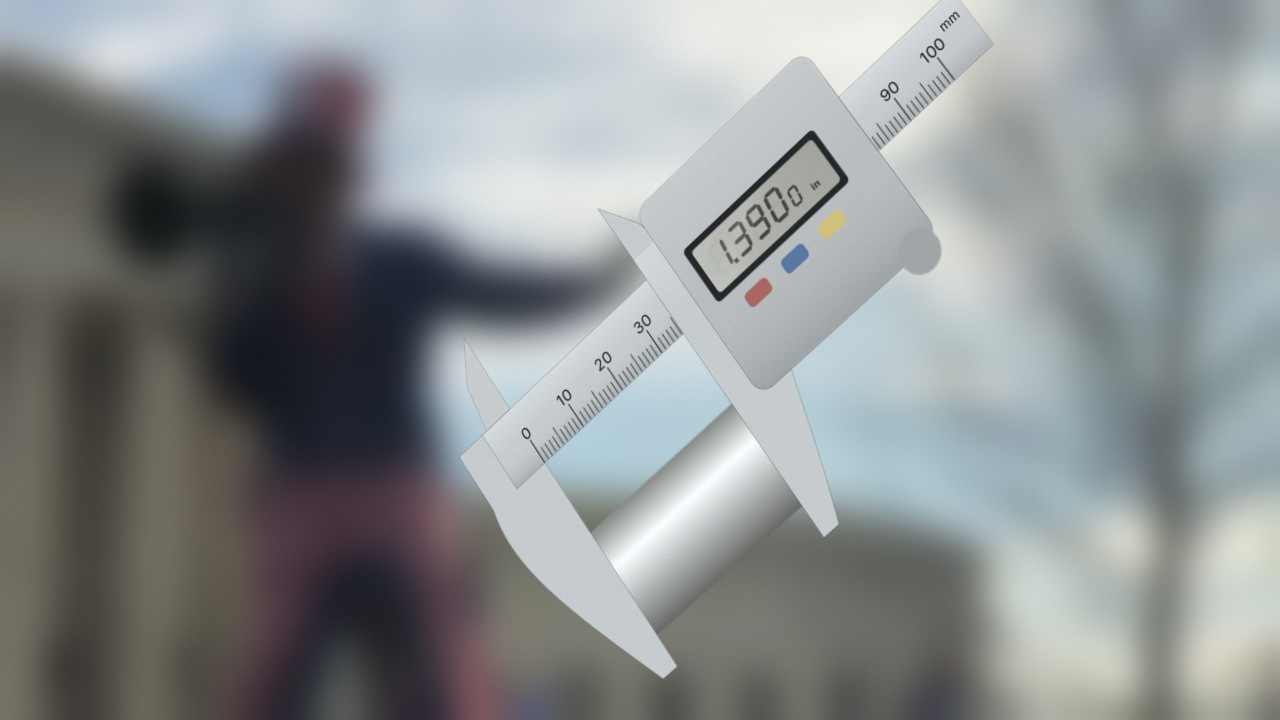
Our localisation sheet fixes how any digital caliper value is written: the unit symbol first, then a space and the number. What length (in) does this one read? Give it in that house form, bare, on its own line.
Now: in 1.3900
